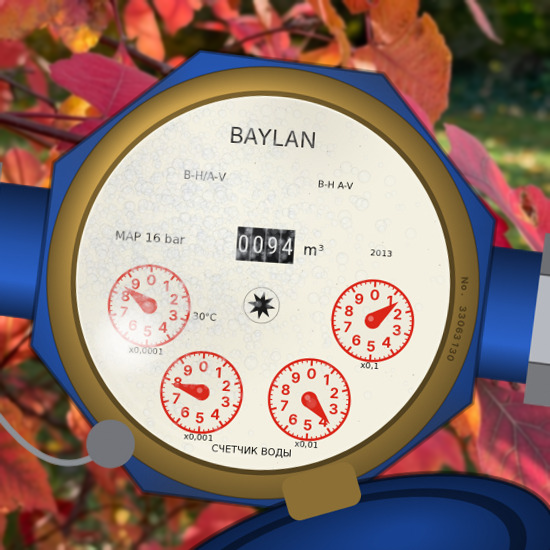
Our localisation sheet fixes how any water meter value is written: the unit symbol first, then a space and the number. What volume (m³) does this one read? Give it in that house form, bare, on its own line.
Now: m³ 94.1378
